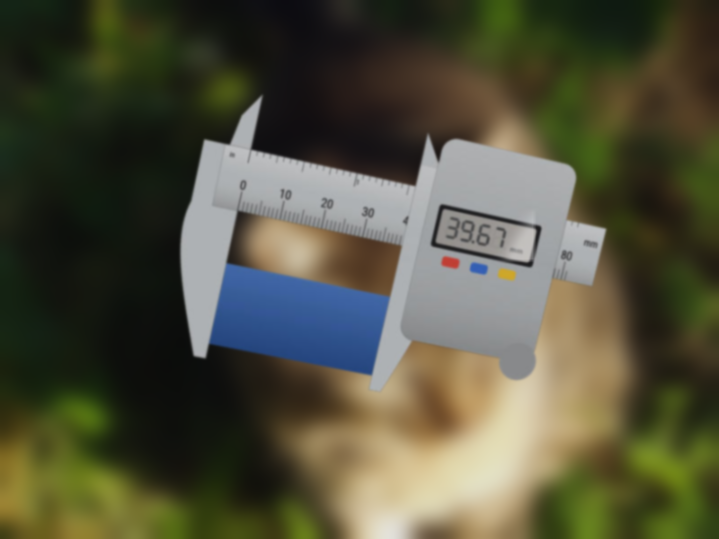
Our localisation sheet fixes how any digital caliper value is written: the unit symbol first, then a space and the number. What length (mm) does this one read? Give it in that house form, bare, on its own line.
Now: mm 39.67
